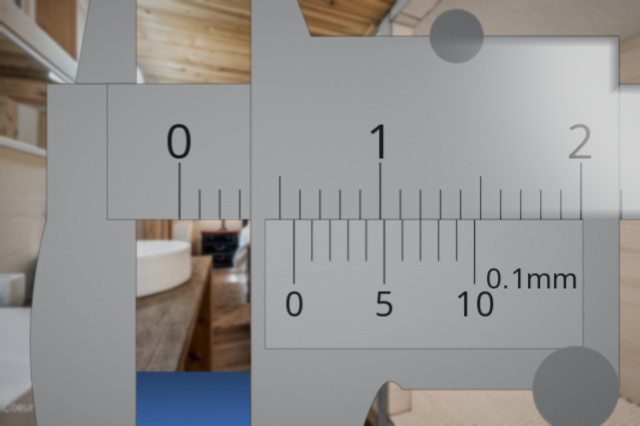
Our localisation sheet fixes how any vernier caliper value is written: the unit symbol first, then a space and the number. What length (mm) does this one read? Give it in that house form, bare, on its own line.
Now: mm 5.7
